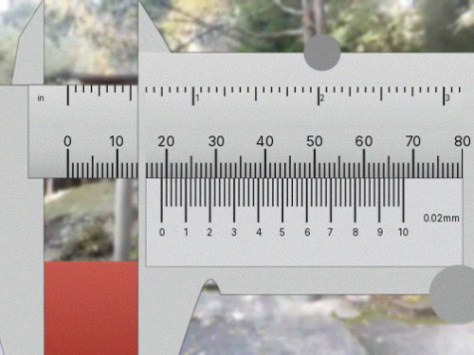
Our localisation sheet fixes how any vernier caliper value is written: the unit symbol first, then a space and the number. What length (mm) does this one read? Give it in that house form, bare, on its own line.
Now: mm 19.0
